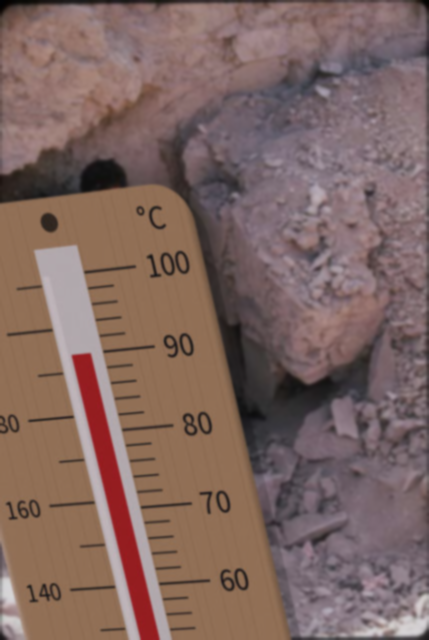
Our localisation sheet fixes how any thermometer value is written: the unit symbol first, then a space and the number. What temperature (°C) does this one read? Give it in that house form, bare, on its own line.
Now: °C 90
